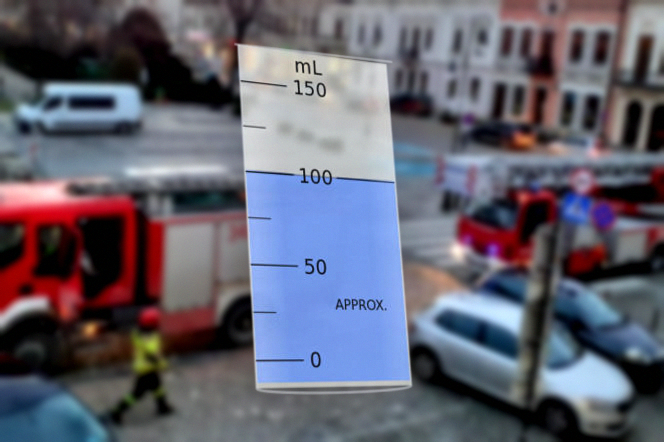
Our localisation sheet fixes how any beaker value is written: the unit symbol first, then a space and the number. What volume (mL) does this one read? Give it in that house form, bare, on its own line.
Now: mL 100
